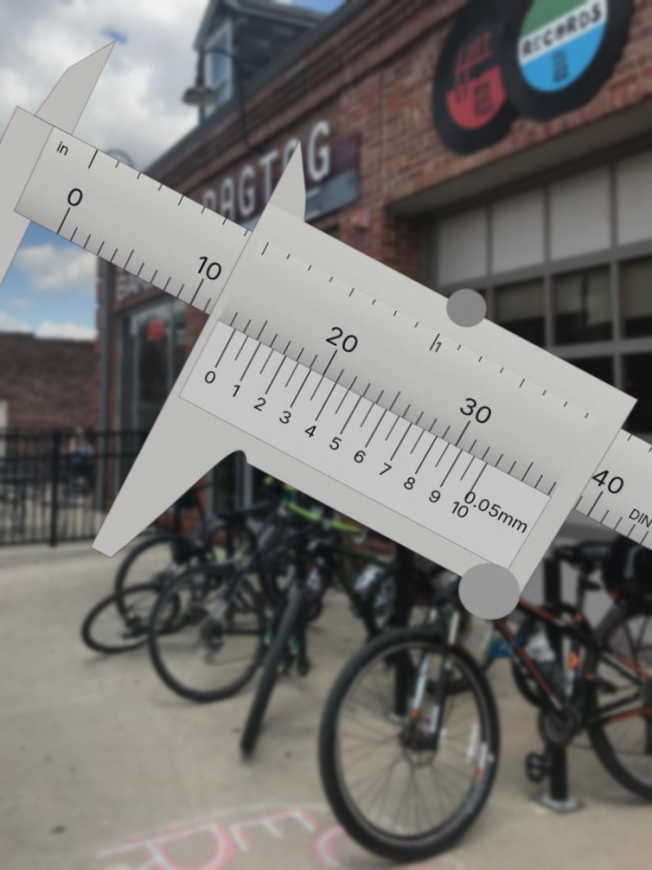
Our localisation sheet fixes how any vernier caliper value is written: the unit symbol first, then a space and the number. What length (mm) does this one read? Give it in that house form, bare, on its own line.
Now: mm 13.4
